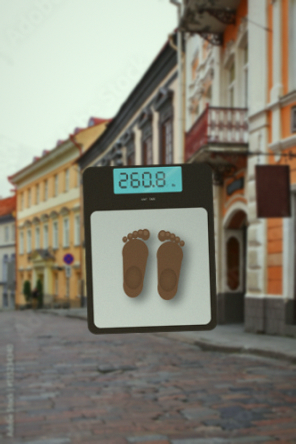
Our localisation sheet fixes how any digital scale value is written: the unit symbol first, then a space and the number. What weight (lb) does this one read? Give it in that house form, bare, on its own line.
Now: lb 260.8
